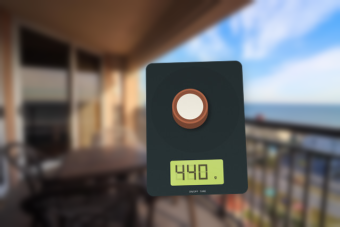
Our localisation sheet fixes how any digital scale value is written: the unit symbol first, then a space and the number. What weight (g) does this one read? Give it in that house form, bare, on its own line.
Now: g 440
